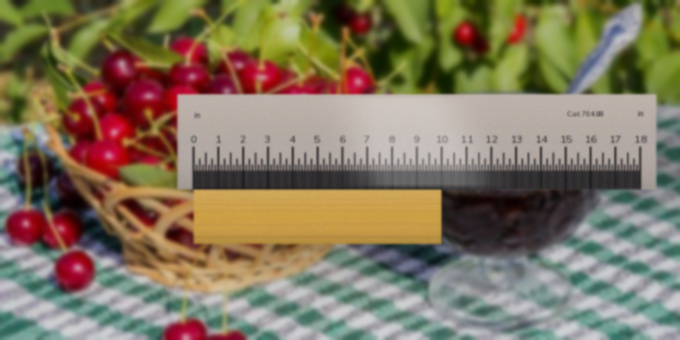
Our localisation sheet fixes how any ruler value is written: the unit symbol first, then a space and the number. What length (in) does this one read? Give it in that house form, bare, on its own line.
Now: in 10
